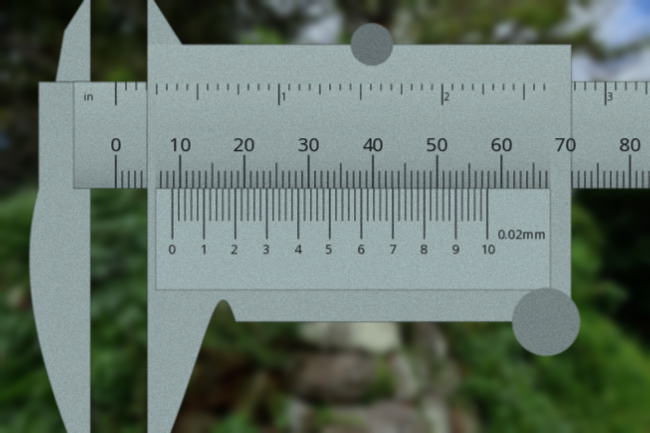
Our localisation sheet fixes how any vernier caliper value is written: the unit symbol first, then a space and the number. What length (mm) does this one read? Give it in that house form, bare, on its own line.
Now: mm 8.8
